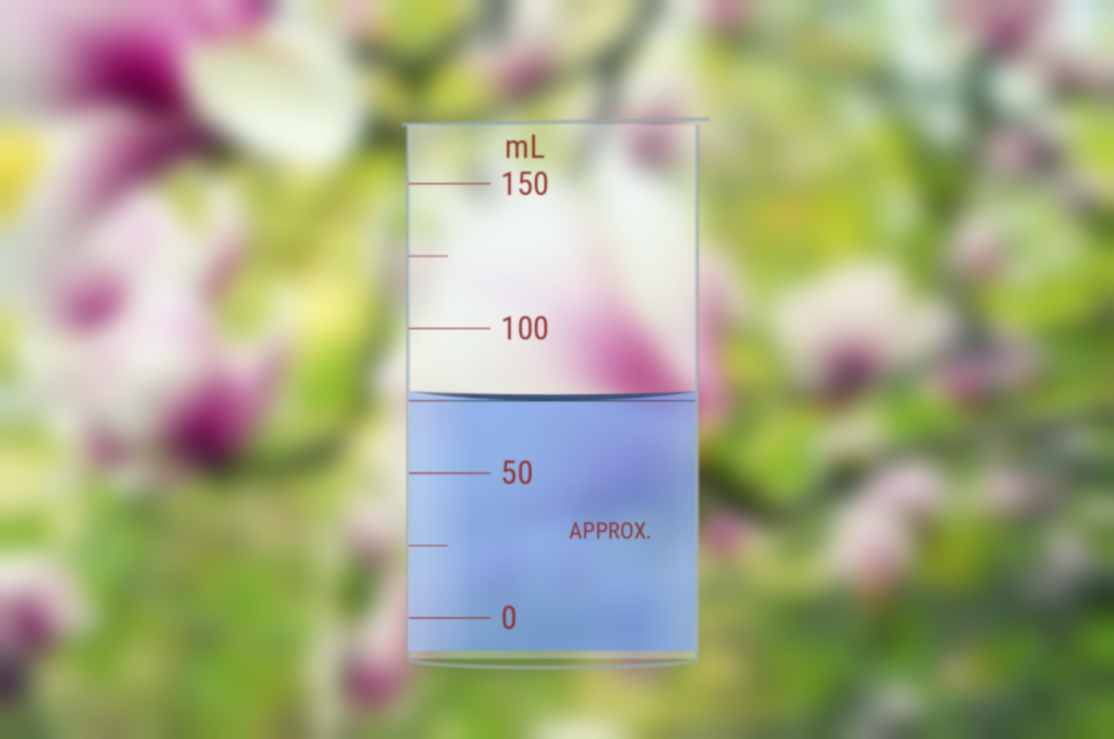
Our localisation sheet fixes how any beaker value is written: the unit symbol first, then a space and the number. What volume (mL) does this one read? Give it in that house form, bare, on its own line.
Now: mL 75
